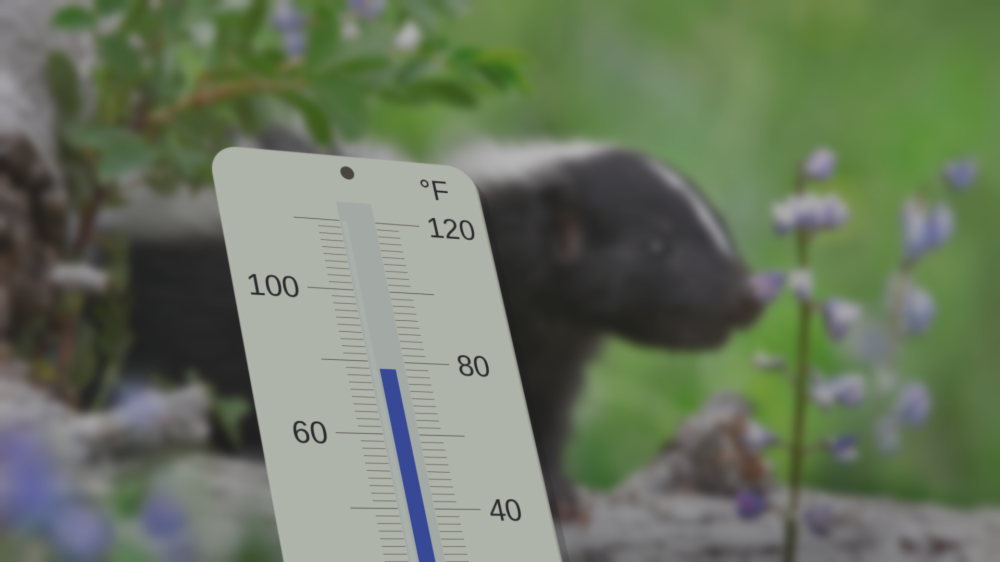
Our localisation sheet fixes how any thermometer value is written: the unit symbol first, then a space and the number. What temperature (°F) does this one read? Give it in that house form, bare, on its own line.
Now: °F 78
